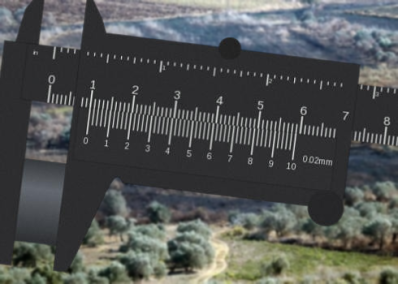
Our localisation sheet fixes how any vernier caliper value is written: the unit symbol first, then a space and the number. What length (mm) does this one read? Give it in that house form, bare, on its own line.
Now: mm 10.0
